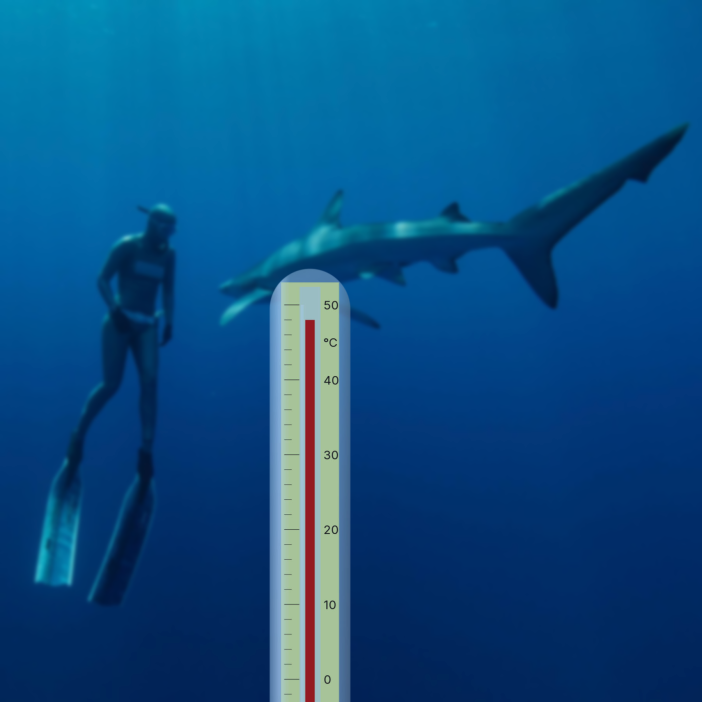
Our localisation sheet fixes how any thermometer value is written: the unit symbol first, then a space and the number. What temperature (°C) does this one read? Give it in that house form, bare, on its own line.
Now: °C 48
